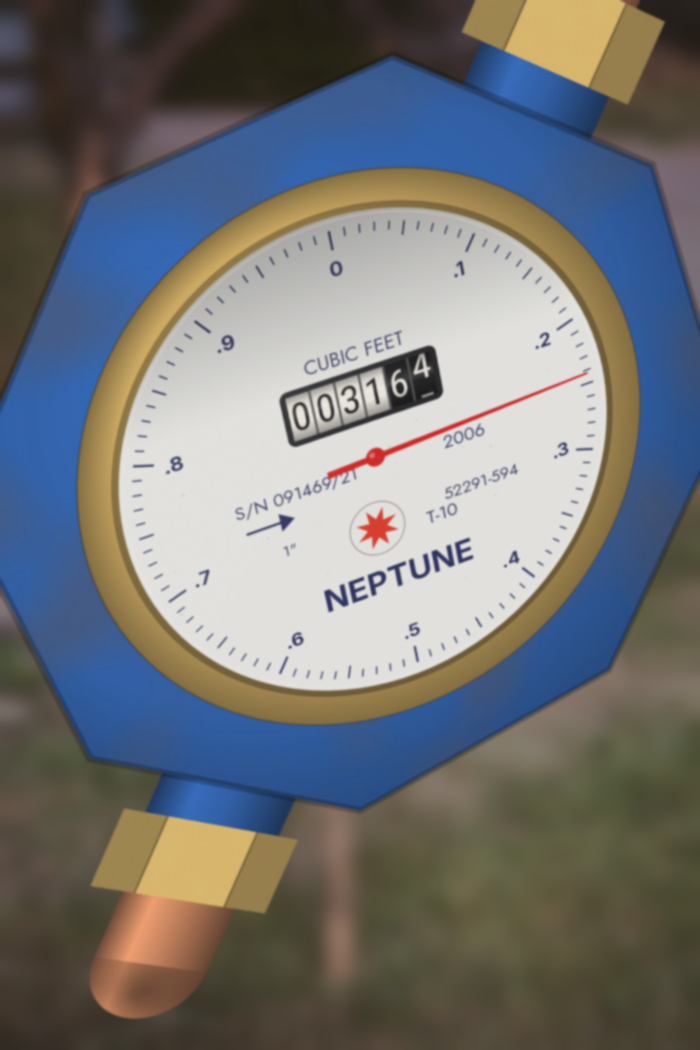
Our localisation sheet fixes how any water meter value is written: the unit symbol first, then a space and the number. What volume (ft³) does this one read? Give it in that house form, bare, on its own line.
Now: ft³ 3164.24
